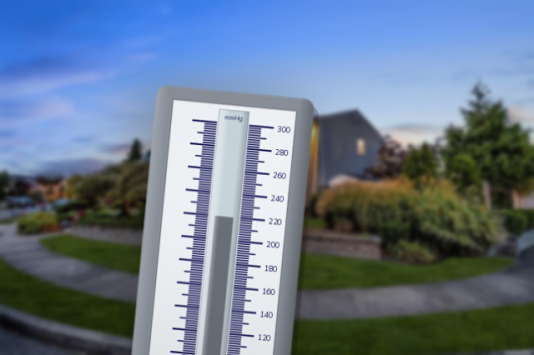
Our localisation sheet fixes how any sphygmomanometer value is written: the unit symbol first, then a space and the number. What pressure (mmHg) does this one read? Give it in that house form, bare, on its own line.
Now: mmHg 220
